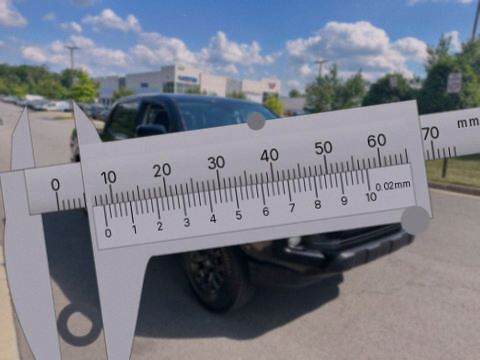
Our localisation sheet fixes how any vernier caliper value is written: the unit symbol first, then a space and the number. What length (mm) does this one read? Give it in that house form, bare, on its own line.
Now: mm 8.4
